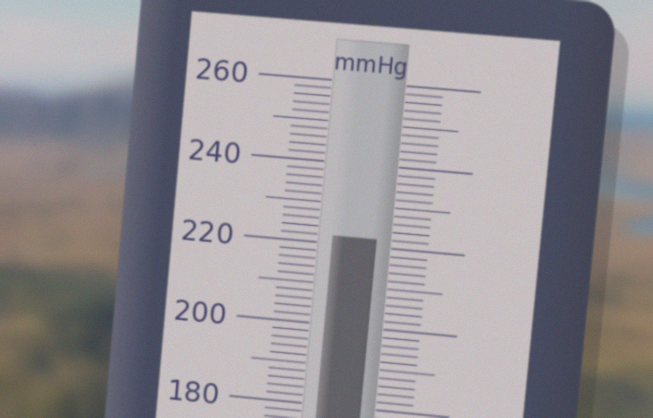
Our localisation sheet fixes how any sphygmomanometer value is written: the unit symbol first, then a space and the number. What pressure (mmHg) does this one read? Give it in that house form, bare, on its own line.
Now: mmHg 222
